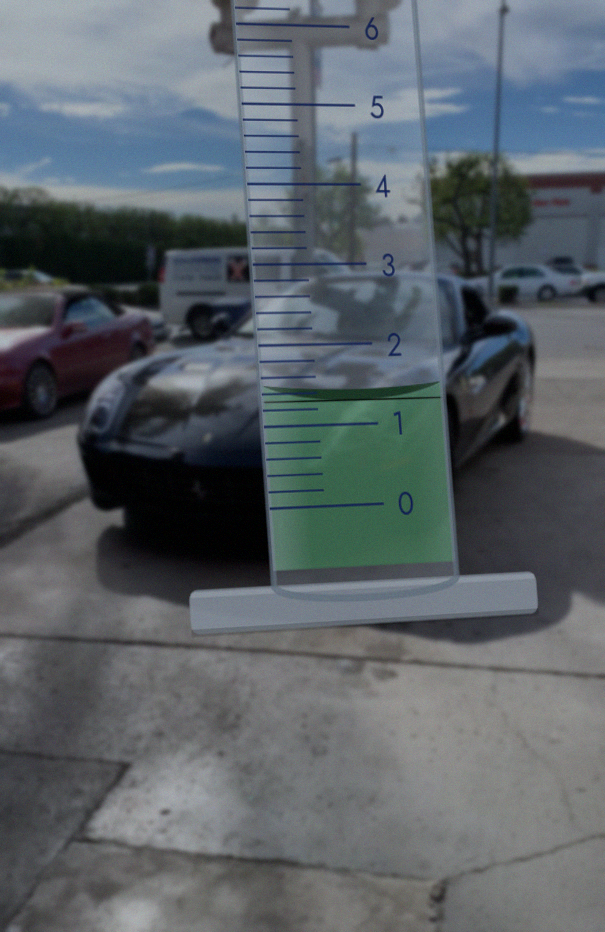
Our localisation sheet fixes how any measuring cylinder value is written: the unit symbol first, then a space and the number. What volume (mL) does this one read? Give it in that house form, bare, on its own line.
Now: mL 1.3
